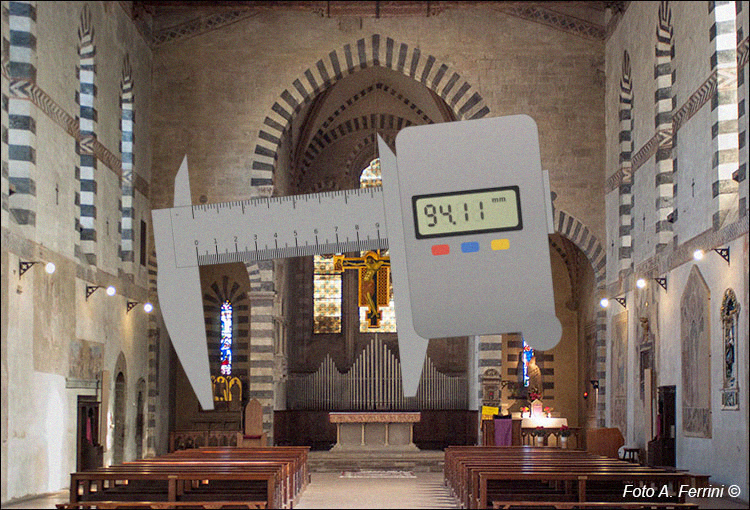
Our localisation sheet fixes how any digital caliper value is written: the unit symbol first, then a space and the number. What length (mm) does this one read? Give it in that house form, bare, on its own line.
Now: mm 94.11
